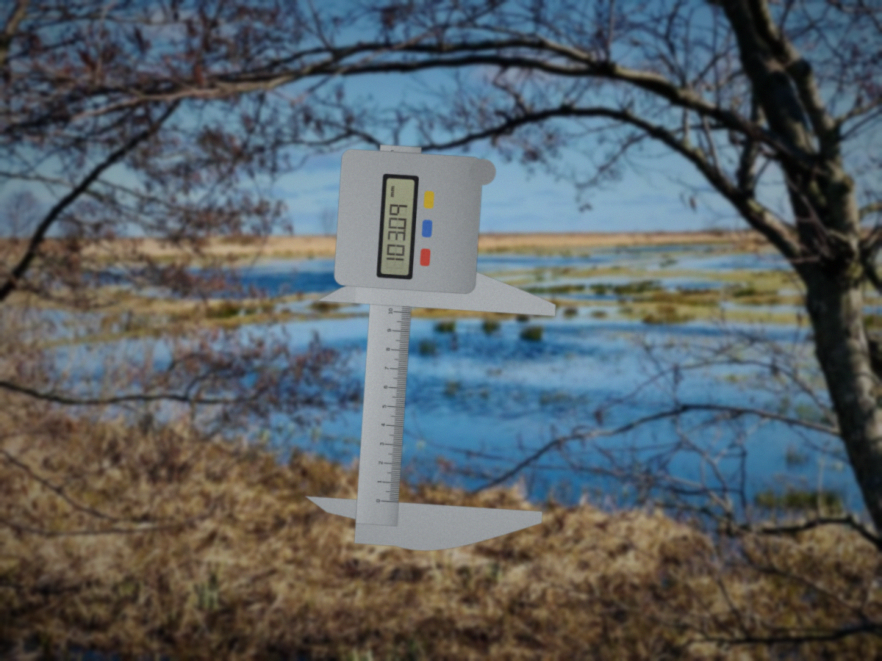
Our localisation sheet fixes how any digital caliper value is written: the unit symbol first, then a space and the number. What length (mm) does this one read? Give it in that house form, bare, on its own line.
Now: mm 103.09
